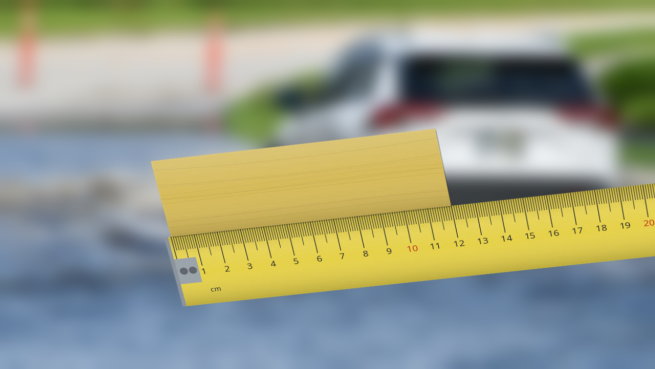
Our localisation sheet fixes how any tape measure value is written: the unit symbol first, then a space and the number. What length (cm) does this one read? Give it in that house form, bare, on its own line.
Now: cm 12
